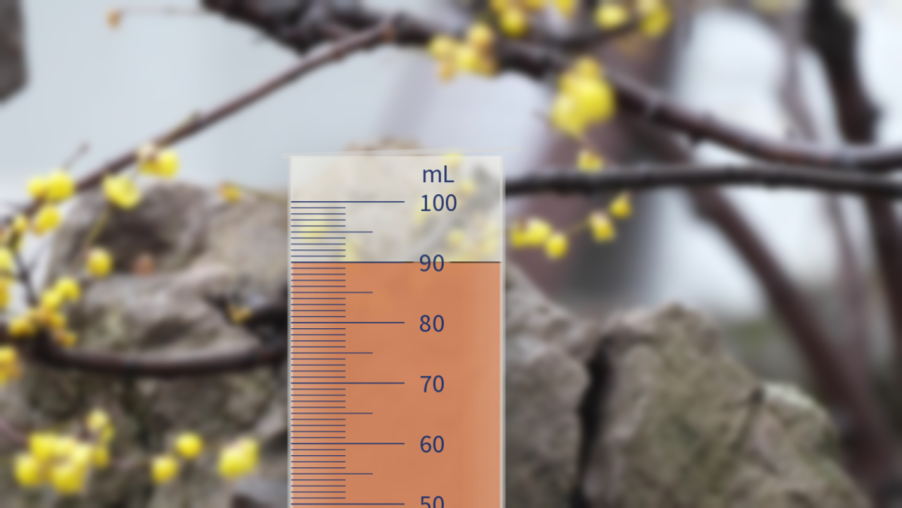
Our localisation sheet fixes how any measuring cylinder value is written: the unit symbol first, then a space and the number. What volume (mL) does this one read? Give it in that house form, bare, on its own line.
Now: mL 90
